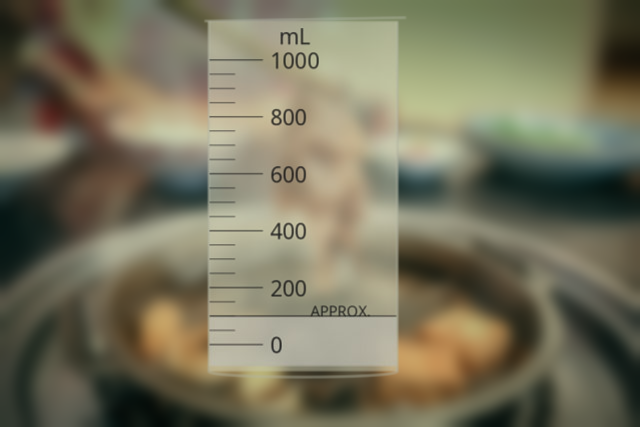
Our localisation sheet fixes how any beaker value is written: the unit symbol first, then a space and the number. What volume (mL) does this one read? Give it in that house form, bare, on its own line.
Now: mL 100
